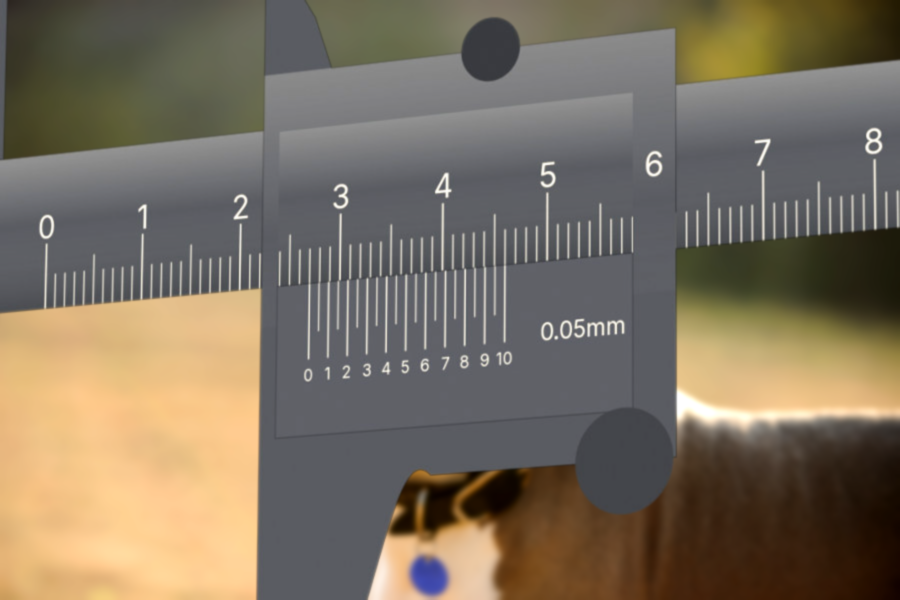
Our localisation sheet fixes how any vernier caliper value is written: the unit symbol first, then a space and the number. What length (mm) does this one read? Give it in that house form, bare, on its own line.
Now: mm 27.0
